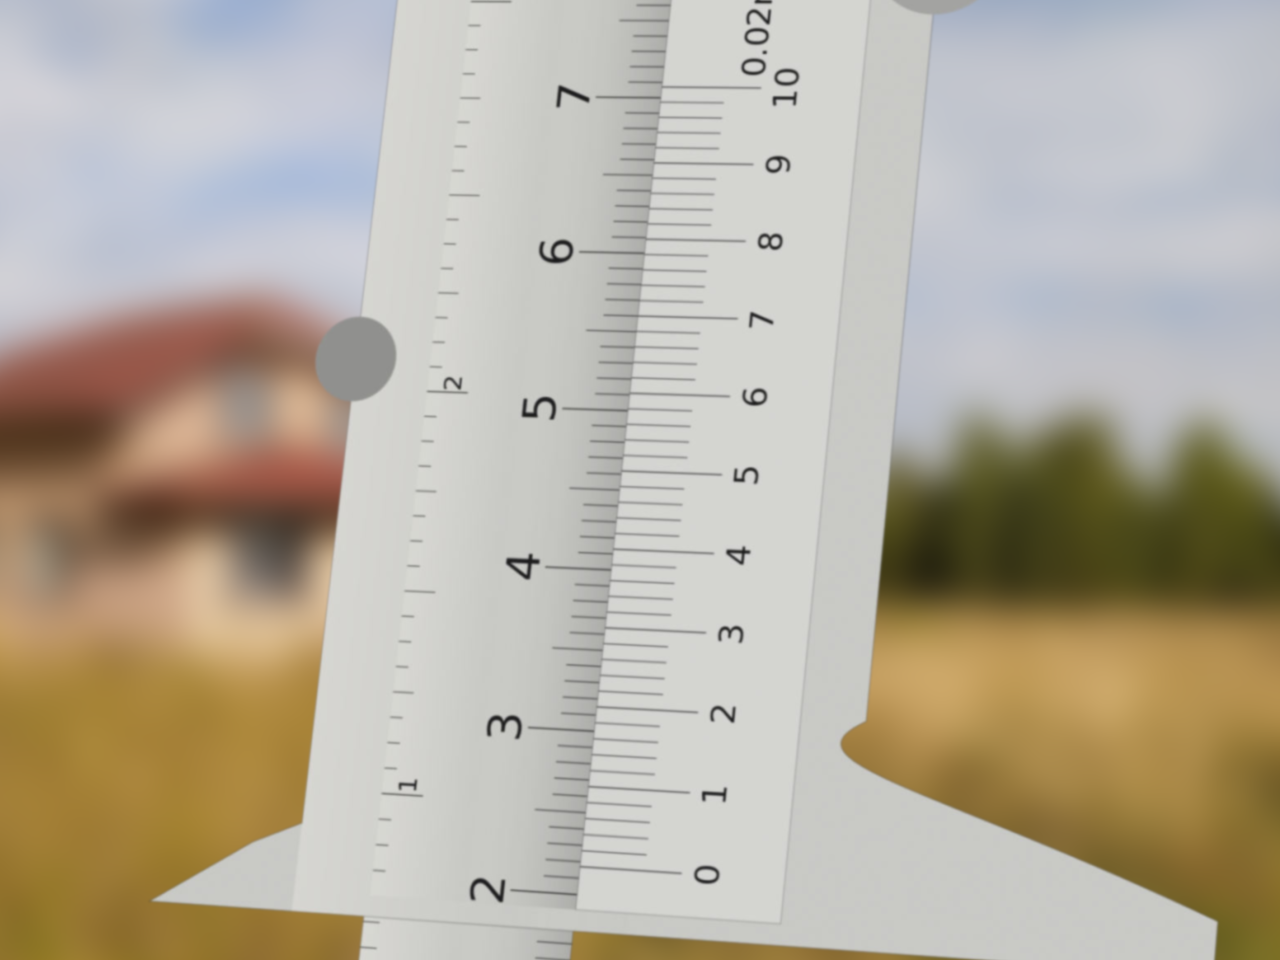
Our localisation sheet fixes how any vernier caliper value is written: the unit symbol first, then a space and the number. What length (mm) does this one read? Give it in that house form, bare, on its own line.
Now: mm 21.7
